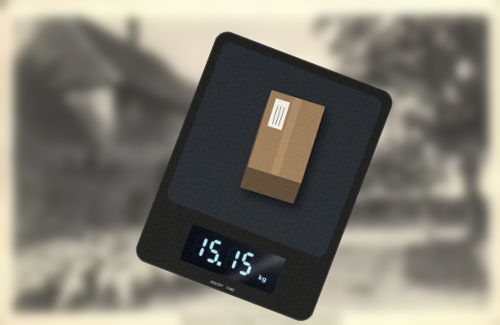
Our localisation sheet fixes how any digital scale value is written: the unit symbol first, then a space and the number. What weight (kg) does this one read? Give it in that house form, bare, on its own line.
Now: kg 15.15
